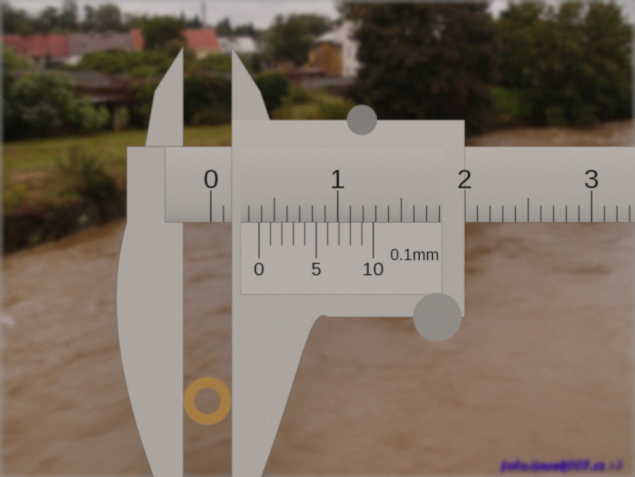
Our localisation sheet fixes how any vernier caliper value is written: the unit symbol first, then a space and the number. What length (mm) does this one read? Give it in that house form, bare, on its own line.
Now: mm 3.8
